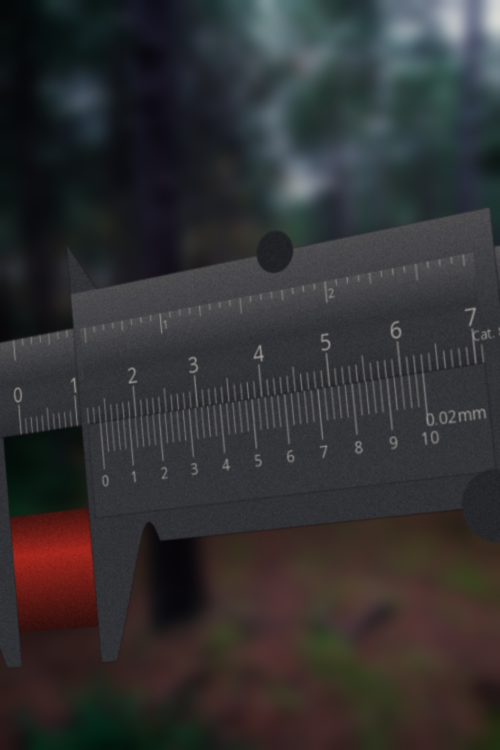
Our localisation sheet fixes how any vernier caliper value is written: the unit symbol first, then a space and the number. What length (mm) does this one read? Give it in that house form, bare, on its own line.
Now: mm 14.0
